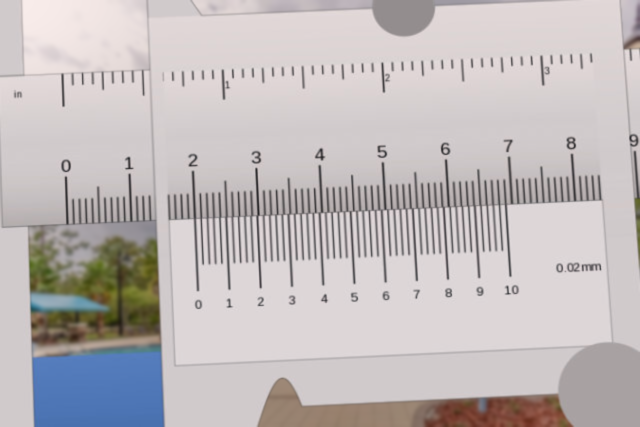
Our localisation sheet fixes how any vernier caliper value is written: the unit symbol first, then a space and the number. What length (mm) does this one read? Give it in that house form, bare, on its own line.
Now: mm 20.0
